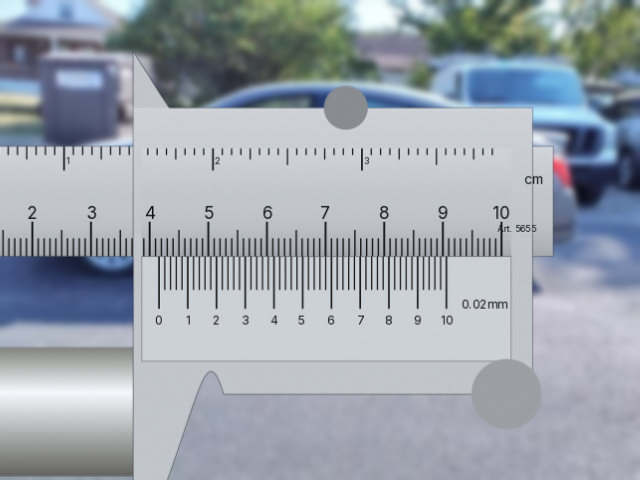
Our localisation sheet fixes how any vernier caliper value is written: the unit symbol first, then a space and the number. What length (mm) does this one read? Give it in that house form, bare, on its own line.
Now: mm 41.6
